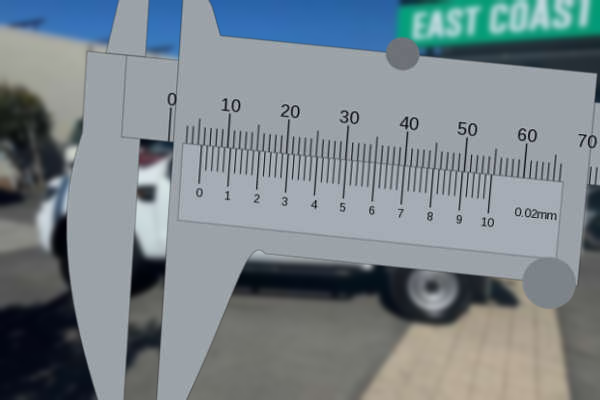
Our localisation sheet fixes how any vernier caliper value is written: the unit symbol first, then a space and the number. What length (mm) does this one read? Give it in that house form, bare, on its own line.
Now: mm 5.6
